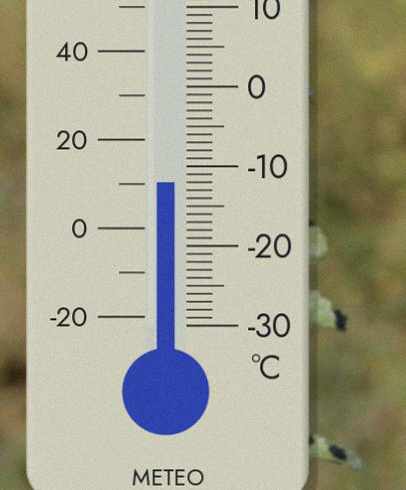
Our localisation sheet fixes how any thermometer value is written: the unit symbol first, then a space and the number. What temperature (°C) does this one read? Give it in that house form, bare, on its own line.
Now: °C -12
